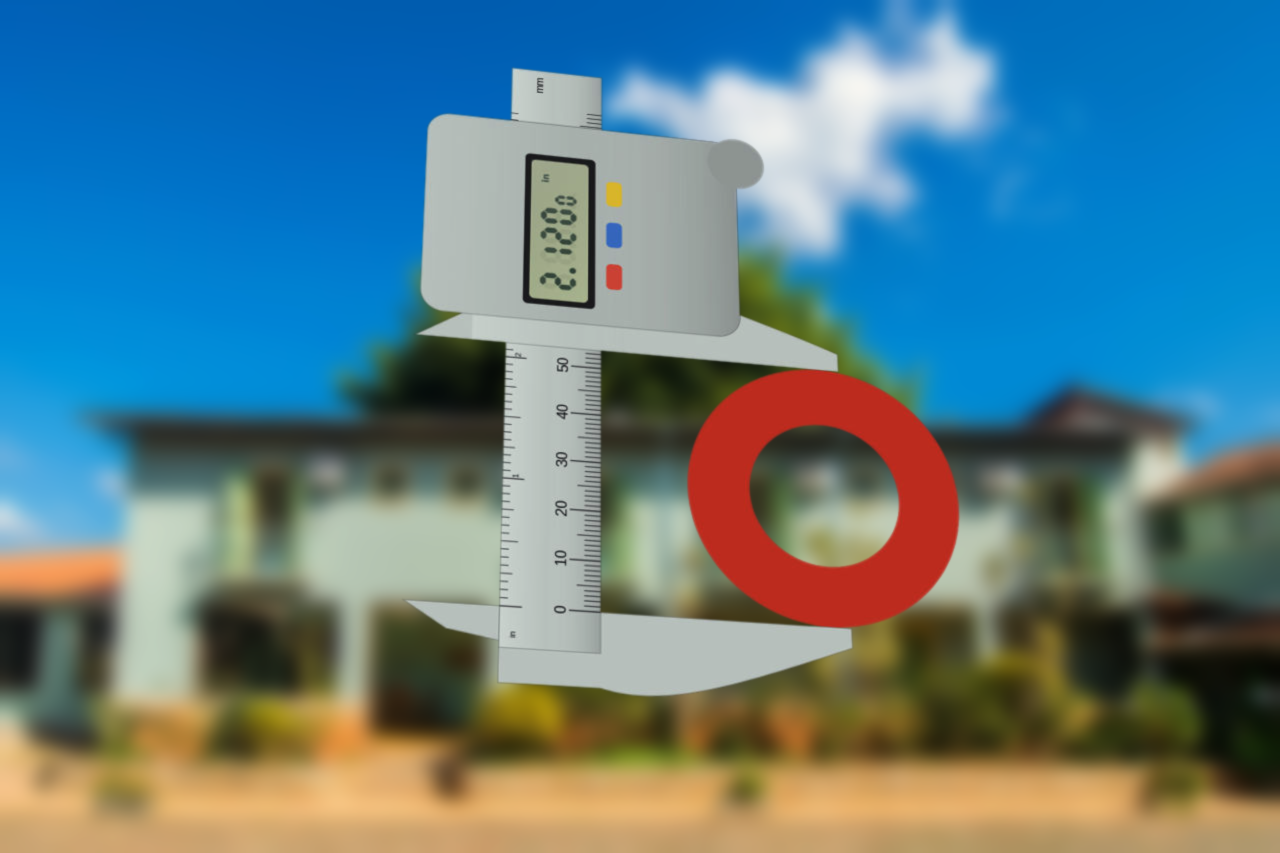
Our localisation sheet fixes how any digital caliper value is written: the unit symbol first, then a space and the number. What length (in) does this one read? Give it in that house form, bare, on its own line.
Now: in 2.1200
